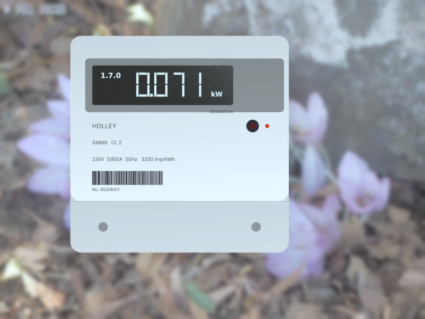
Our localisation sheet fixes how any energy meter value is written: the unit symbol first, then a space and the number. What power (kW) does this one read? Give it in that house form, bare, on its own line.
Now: kW 0.071
